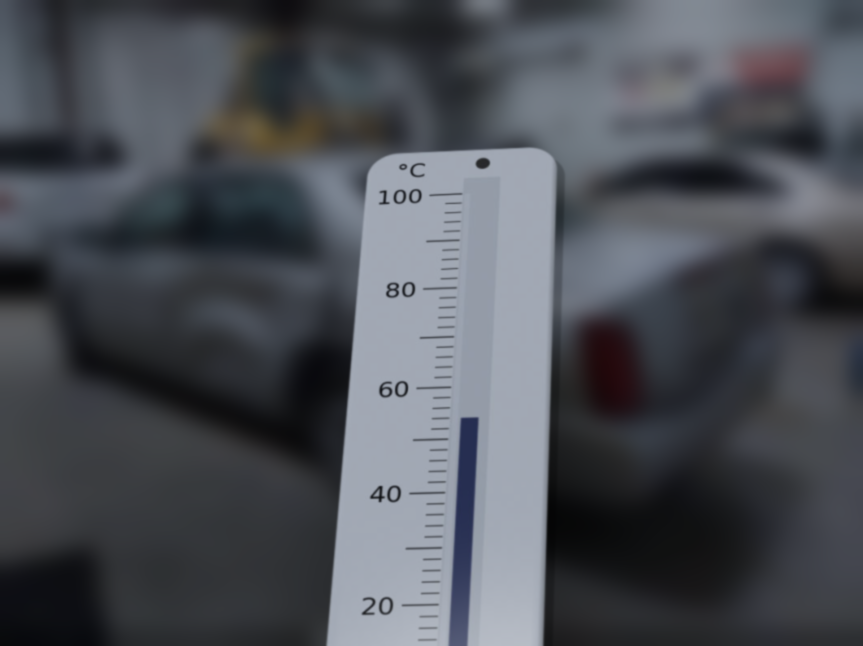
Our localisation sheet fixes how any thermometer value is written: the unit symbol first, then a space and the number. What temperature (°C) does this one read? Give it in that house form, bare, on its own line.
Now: °C 54
